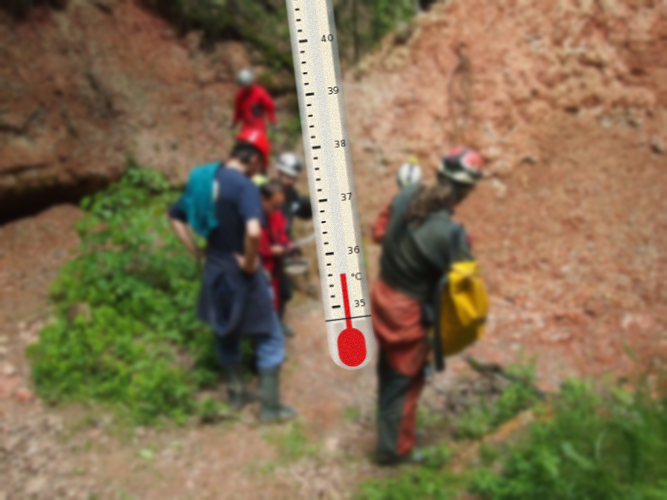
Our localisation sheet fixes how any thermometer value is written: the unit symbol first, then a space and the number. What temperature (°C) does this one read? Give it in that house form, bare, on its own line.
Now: °C 35.6
